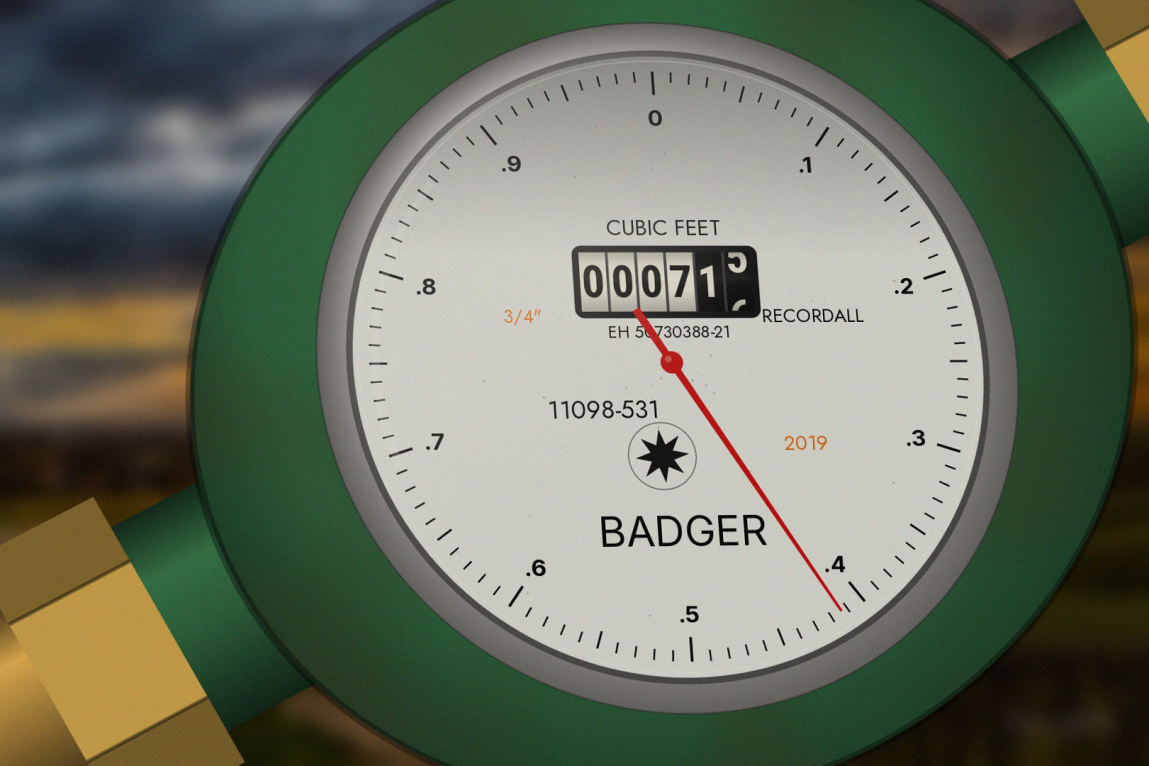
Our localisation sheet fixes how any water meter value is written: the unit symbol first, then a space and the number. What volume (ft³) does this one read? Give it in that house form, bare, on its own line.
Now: ft³ 715.41
